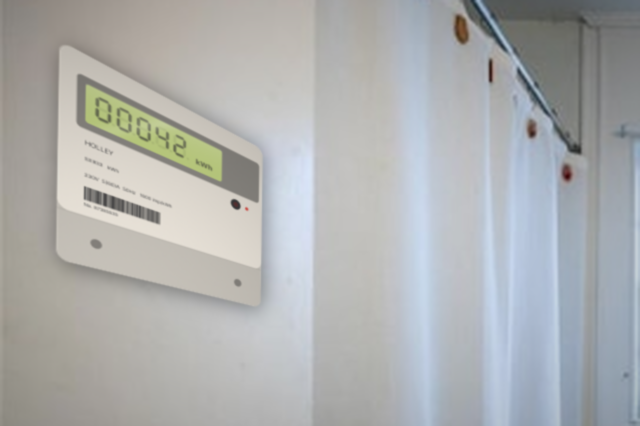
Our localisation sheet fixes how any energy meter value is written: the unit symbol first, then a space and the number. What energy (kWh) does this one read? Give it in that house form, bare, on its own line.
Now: kWh 42
